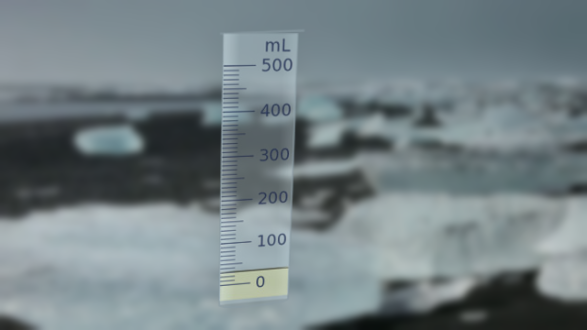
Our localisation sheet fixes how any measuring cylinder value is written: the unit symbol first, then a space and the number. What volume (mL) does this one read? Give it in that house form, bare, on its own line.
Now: mL 30
